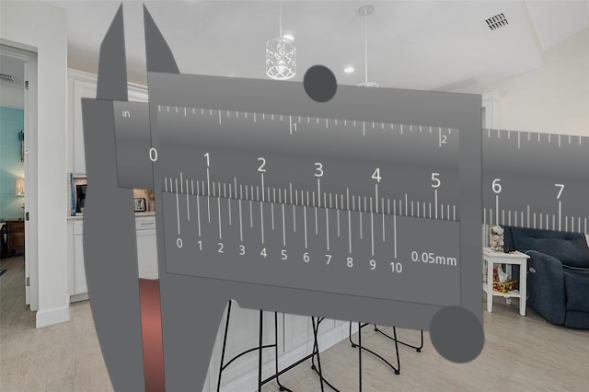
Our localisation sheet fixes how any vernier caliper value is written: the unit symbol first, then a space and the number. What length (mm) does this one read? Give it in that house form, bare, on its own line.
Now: mm 4.0
